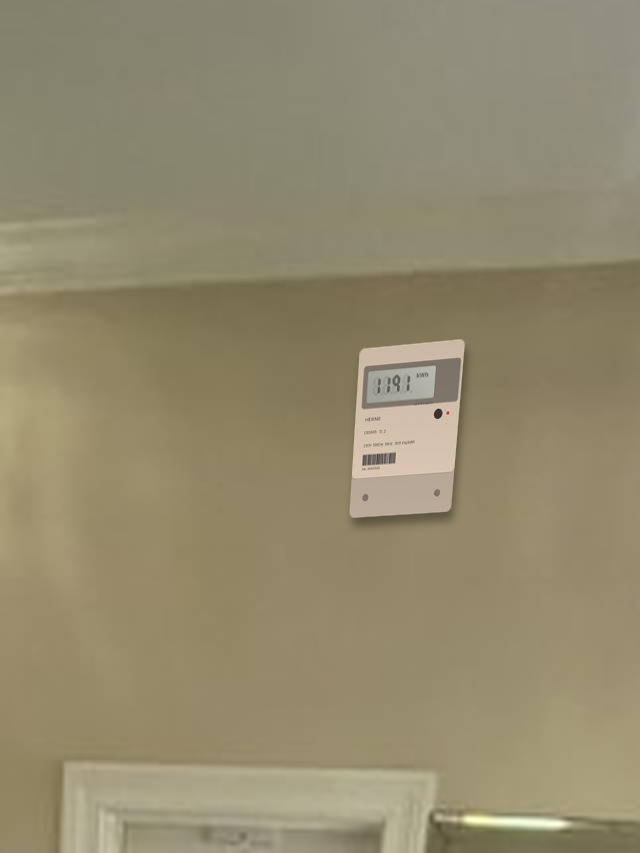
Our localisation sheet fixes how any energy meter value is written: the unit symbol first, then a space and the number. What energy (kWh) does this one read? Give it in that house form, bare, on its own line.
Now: kWh 1191
